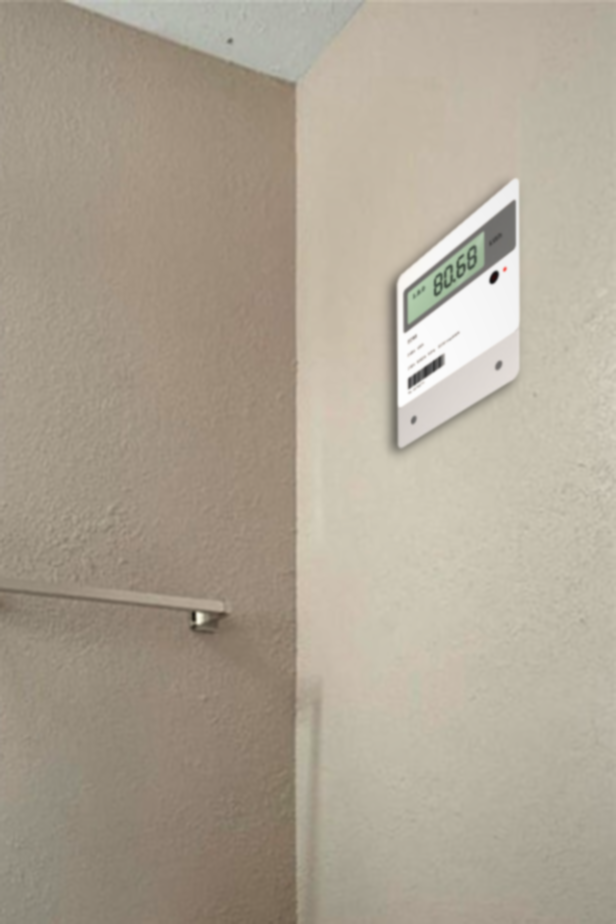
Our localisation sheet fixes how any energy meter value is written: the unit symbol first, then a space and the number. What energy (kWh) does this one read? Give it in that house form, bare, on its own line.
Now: kWh 80.68
